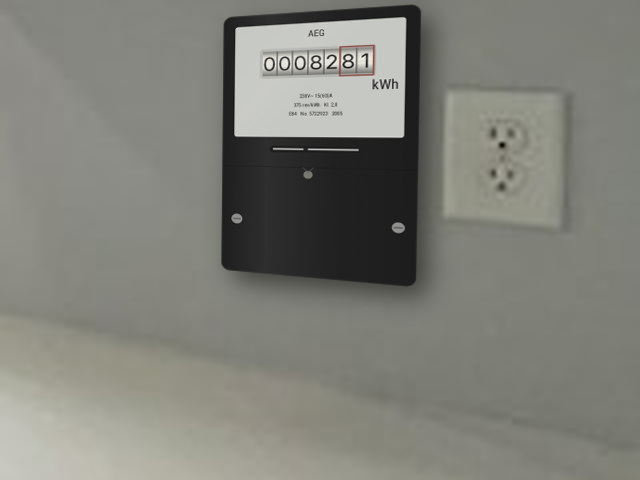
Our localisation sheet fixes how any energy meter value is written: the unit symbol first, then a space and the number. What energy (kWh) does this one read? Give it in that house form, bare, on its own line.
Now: kWh 82.81
